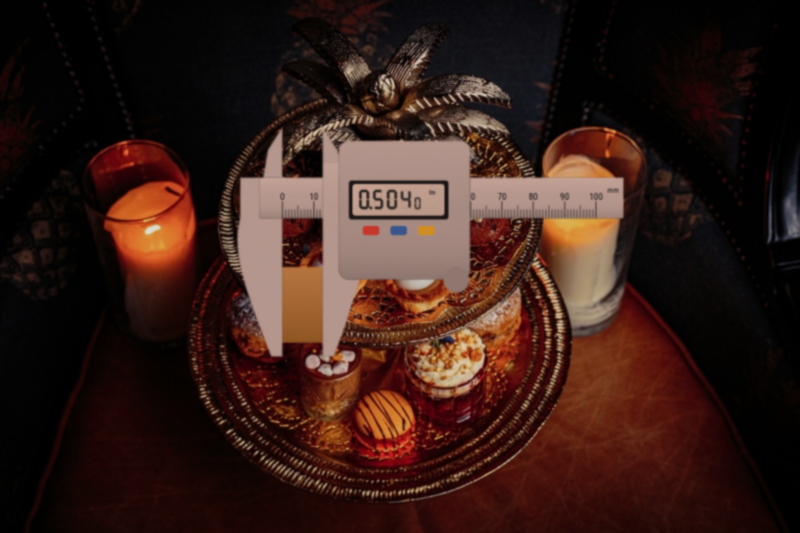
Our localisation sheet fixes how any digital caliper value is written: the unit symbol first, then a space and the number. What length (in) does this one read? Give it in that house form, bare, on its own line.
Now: in 0.5040
